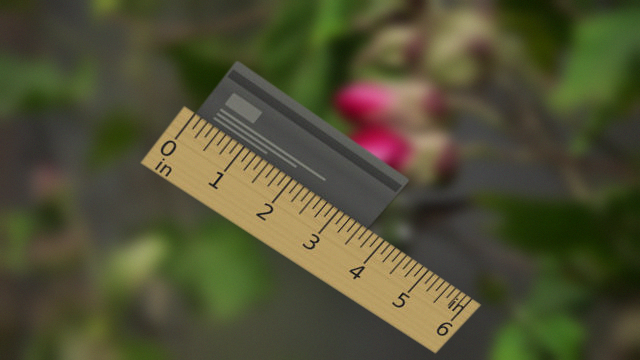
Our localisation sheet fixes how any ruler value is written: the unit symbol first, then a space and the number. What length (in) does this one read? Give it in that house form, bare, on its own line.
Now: in 3.625
